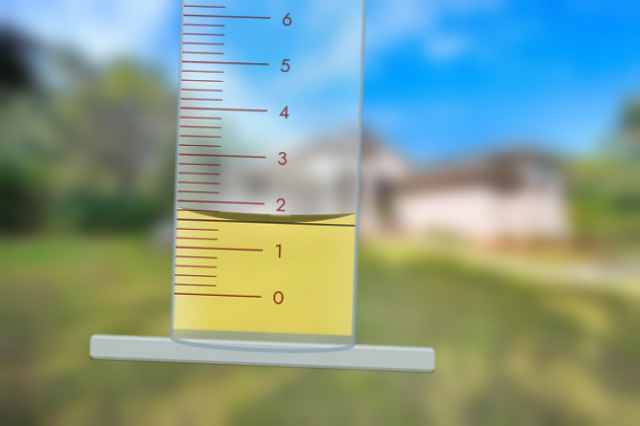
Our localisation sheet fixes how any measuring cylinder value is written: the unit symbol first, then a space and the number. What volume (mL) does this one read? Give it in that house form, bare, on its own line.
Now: mL 1.6
